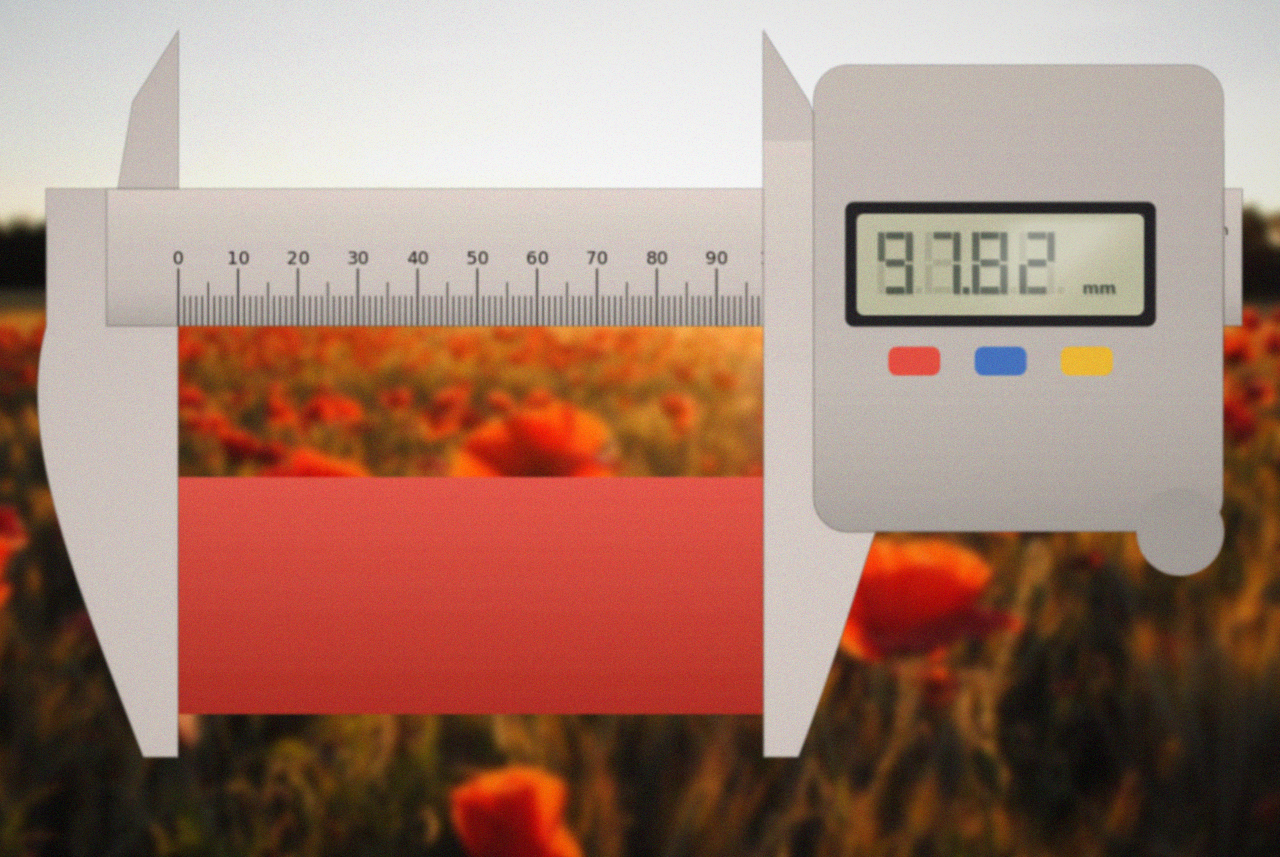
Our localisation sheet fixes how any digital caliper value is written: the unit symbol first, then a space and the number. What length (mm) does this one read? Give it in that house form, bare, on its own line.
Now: mm 97.82
